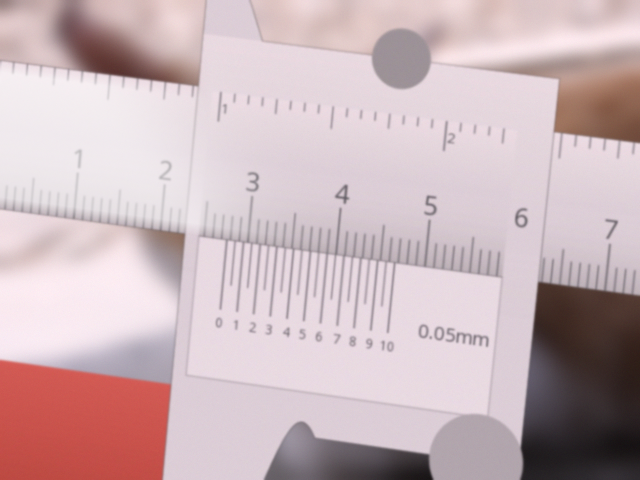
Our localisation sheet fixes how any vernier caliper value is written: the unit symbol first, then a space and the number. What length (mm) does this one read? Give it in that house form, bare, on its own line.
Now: mm 27.6
